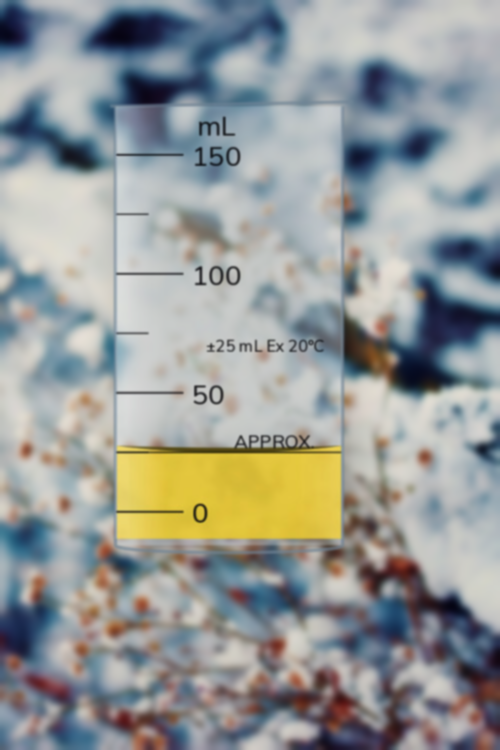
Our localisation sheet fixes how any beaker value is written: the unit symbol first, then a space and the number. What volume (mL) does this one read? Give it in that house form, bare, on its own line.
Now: mL 25
